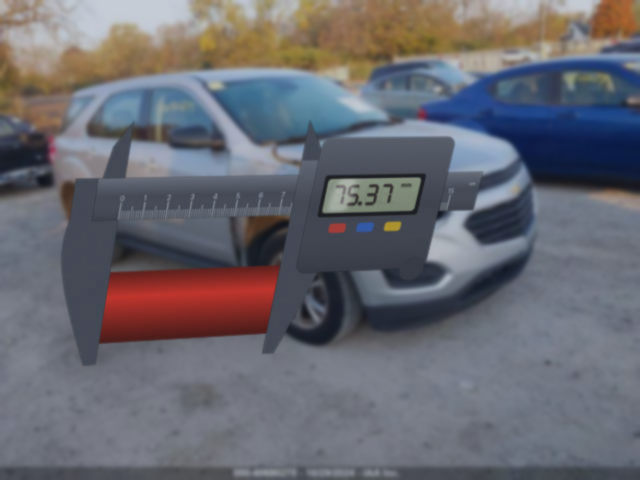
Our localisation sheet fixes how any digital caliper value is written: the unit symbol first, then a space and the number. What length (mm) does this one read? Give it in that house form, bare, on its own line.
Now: mm 75.37
